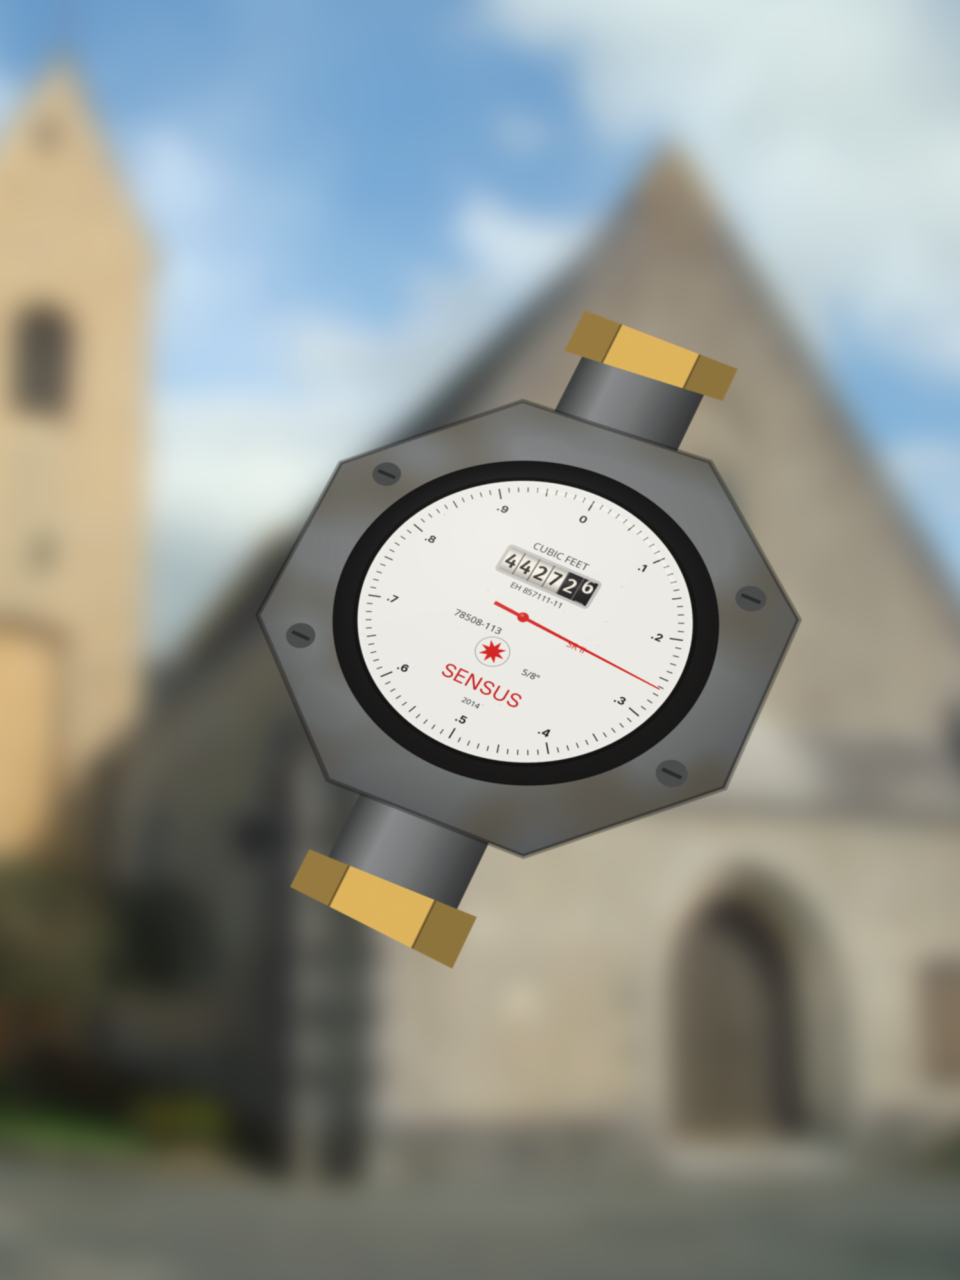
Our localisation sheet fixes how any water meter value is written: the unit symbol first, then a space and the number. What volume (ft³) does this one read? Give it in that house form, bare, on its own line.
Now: ft³ 442726.26
